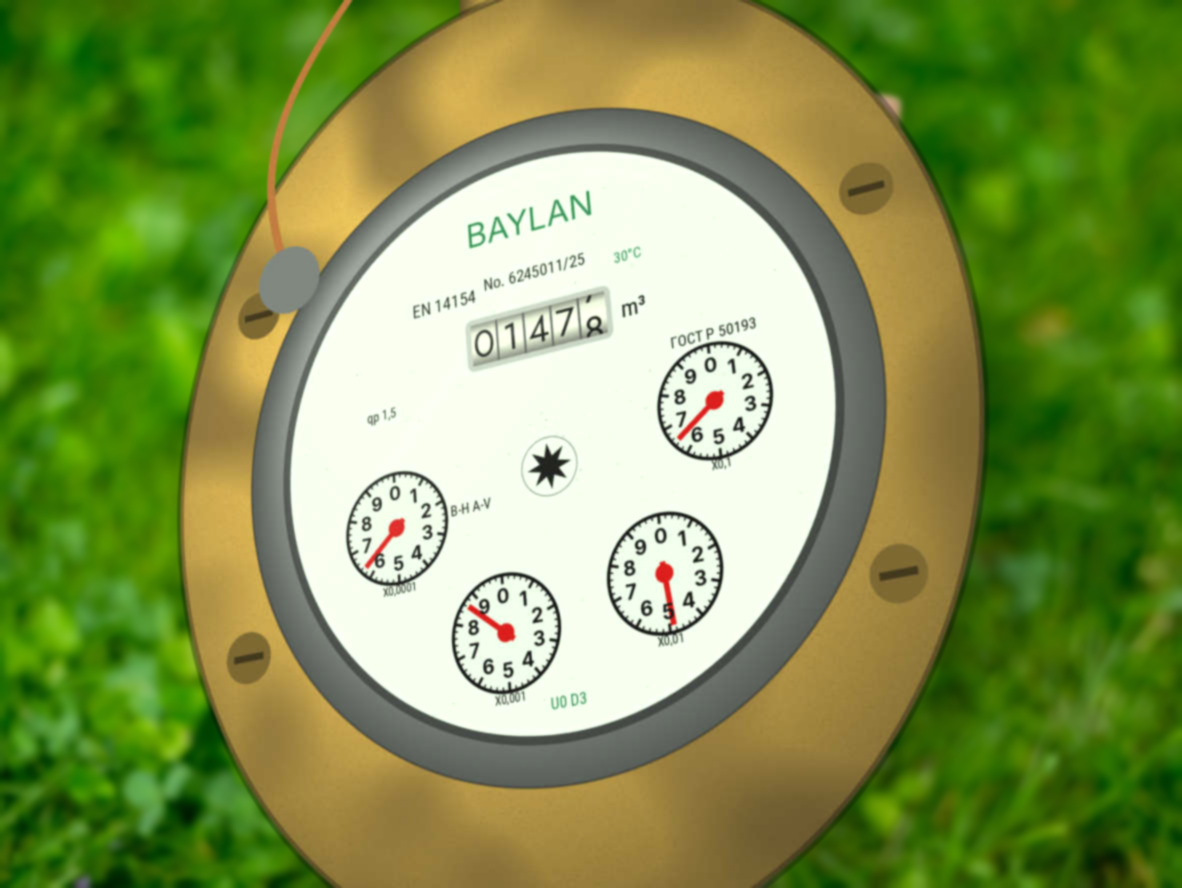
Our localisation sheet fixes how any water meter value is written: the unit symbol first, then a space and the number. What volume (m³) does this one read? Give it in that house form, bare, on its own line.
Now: m³ 1477.6486
